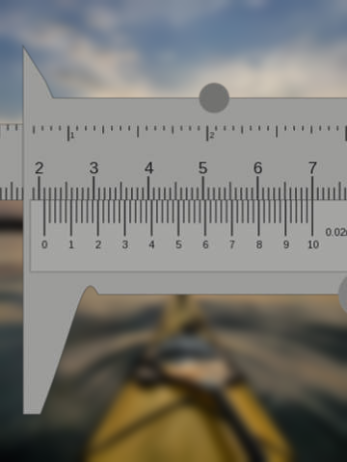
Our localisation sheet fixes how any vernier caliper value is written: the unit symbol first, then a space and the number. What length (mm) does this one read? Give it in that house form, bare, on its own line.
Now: mm 21.0
